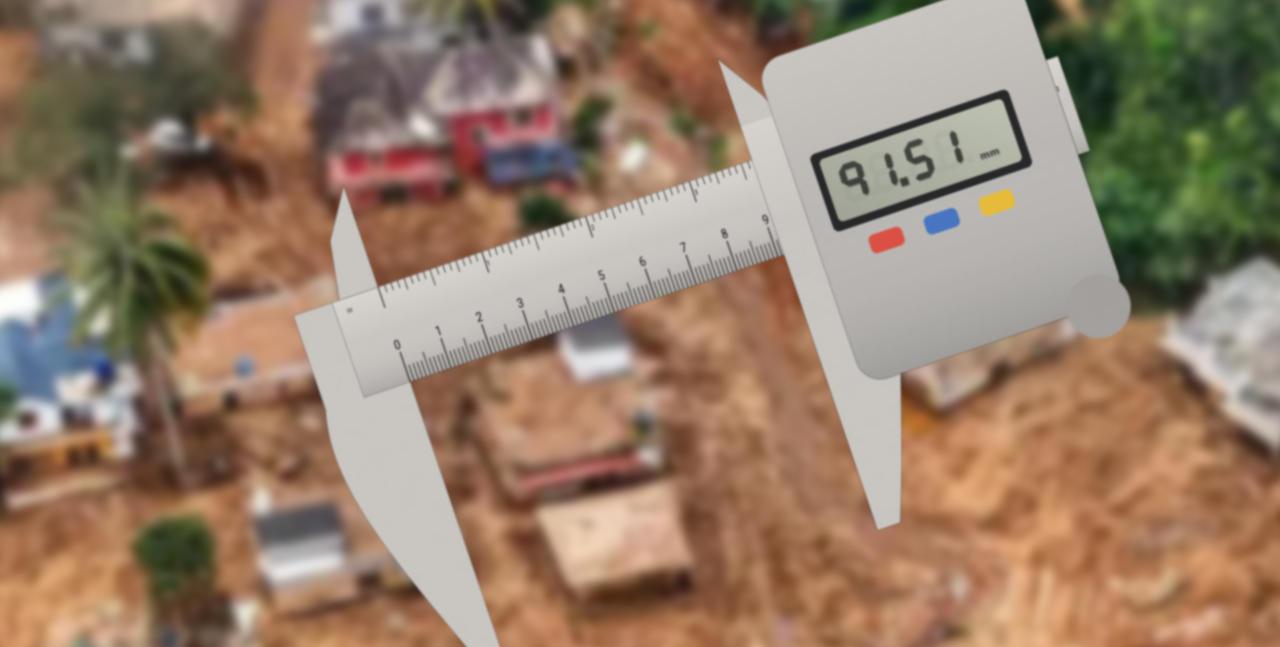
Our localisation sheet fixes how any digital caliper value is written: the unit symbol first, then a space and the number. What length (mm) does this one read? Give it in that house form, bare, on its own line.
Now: mm 91.51
